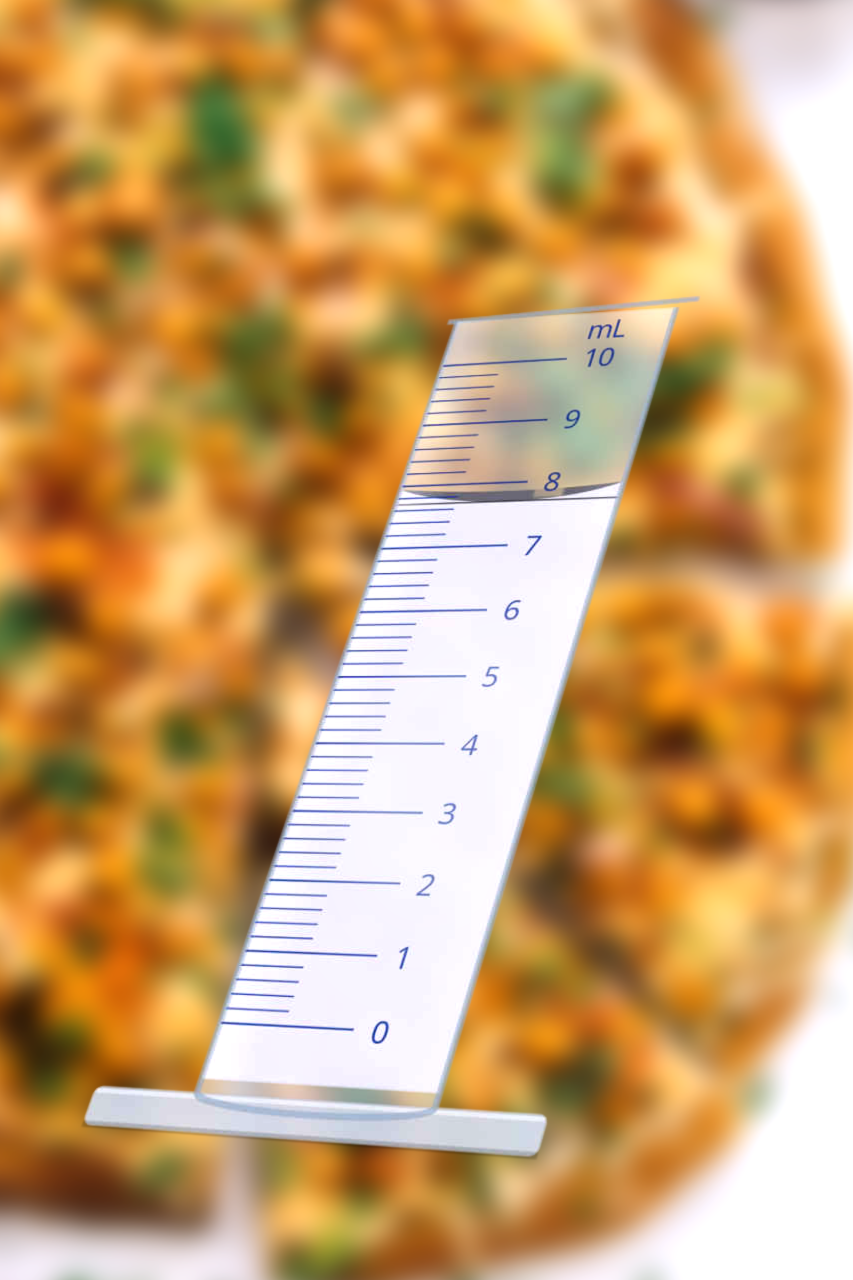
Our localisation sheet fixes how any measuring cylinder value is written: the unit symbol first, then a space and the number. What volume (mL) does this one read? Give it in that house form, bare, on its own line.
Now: mL 7.7
